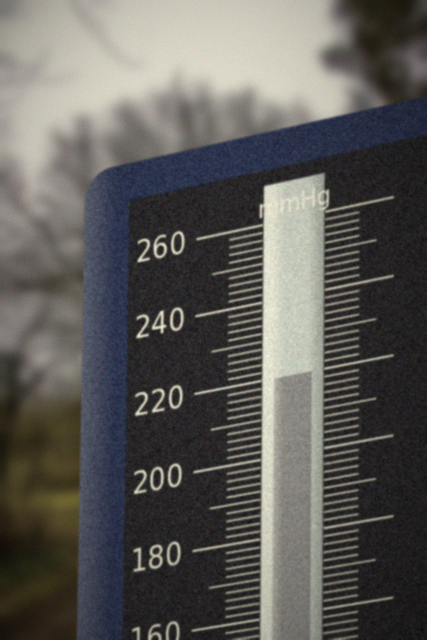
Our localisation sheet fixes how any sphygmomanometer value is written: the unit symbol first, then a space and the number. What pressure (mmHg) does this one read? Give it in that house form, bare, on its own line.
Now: mmHg 220
